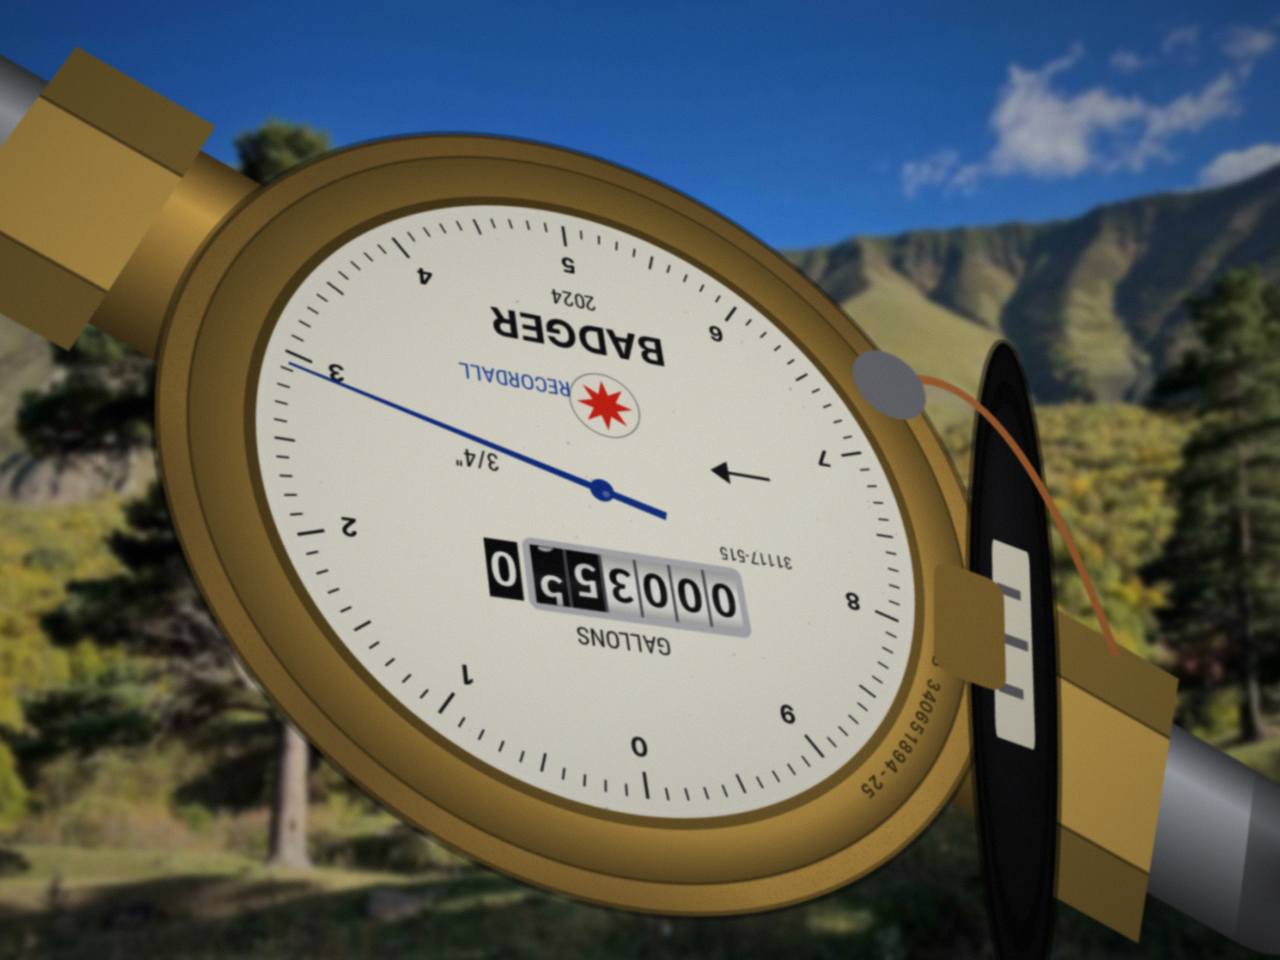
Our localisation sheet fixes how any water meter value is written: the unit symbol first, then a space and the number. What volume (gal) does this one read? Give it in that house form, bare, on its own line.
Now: gal 3552.9
